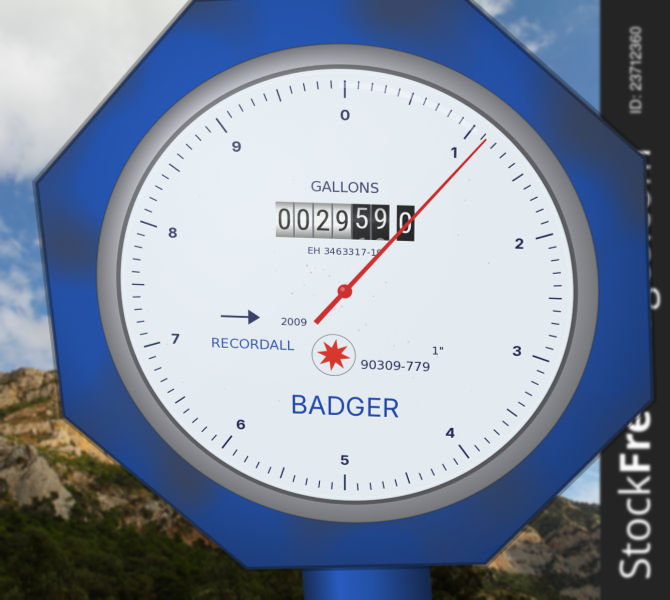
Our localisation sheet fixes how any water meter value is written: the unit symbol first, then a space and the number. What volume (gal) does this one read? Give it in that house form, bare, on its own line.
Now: gal 29591.1
